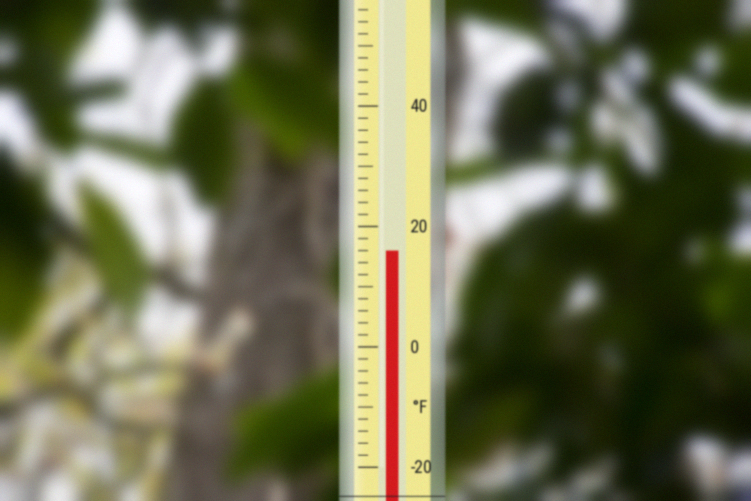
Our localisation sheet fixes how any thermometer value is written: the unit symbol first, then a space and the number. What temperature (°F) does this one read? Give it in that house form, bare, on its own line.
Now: °F 16
